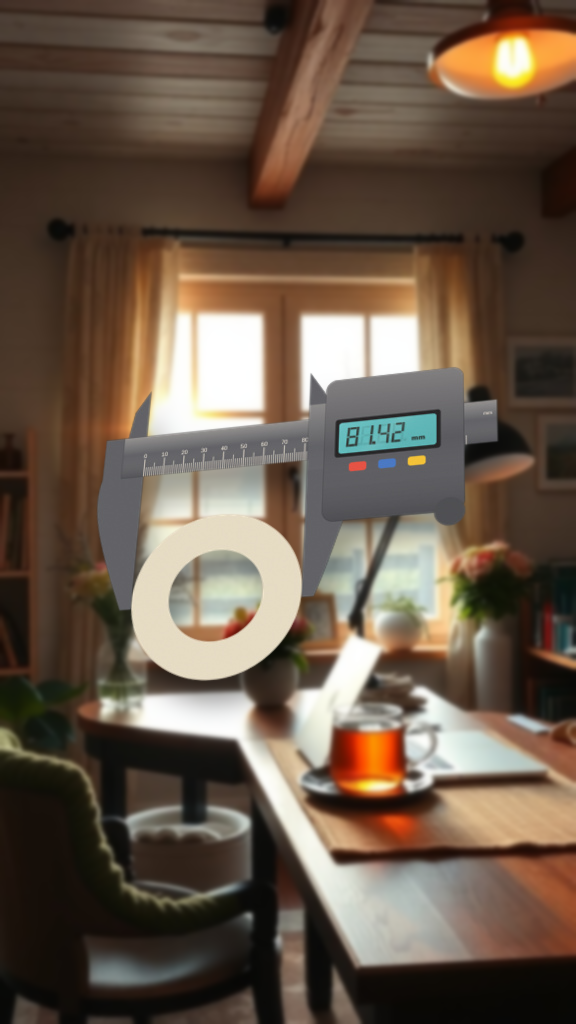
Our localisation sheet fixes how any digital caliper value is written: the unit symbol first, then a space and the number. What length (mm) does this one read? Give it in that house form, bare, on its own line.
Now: mm 81.42
